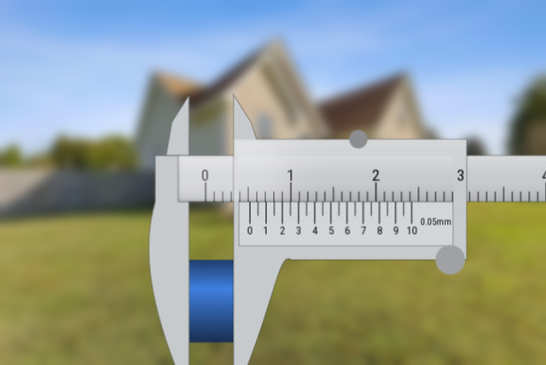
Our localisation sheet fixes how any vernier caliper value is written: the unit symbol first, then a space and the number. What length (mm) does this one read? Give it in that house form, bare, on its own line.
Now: mm 5.2
